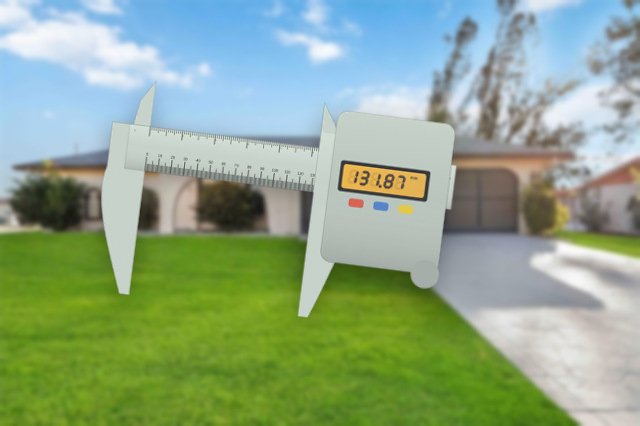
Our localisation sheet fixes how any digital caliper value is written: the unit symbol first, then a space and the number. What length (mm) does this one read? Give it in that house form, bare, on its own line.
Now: mm 131.87
